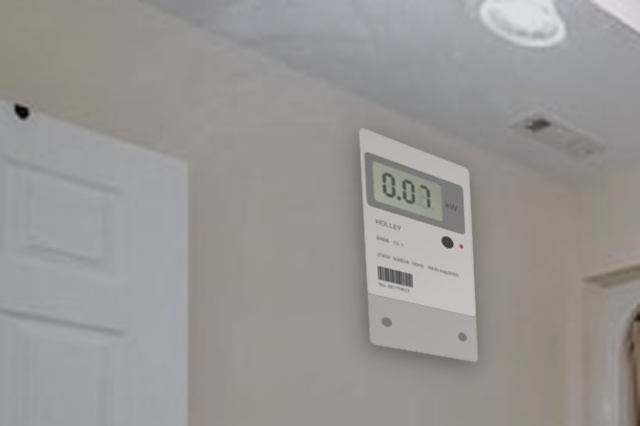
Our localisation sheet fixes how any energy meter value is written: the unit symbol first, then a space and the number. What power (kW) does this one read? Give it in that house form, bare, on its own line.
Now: kW 0.07
